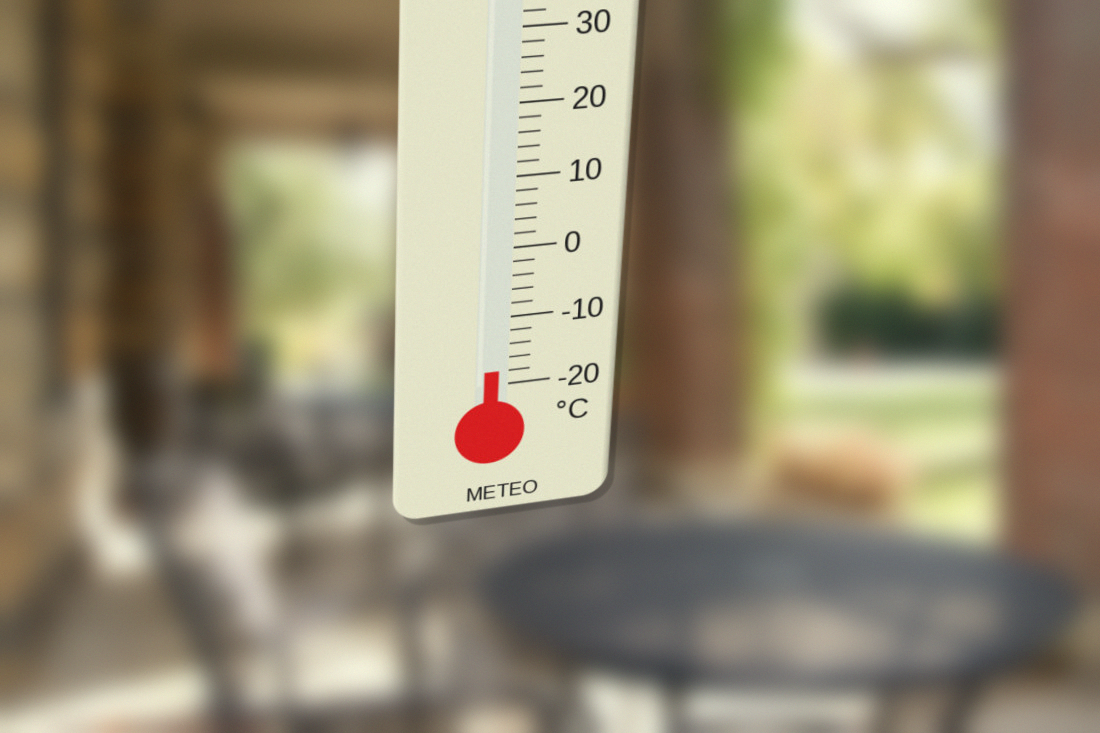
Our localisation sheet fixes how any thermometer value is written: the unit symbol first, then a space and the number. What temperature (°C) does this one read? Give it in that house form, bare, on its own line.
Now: °C -18
